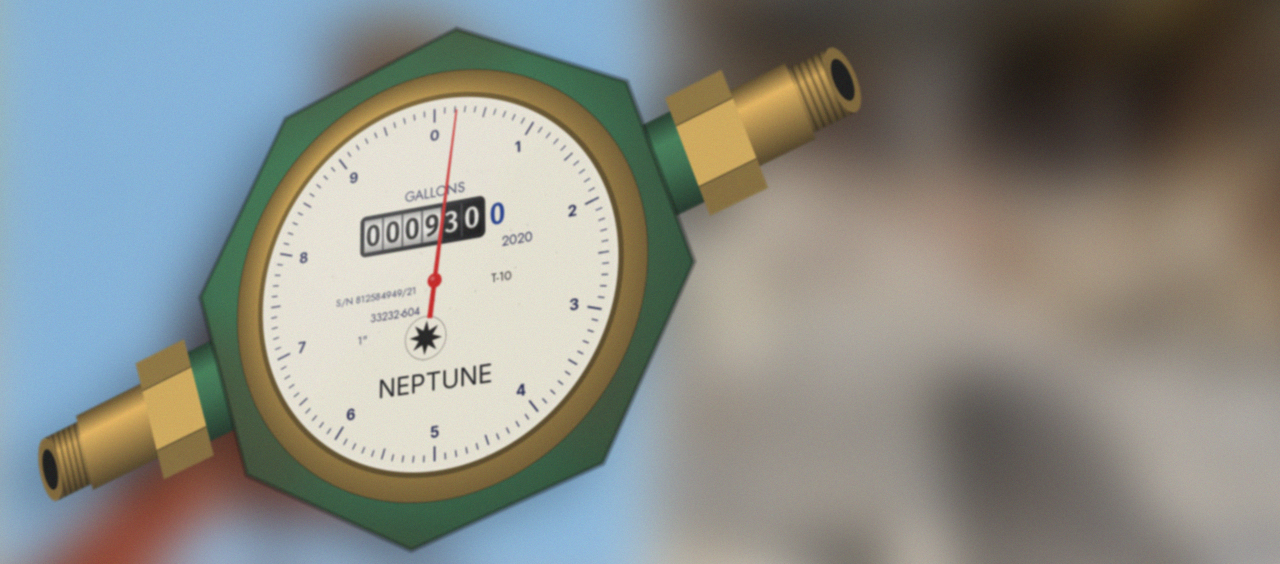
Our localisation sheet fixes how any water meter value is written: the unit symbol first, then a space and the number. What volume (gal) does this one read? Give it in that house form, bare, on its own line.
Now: gal 9300.2
